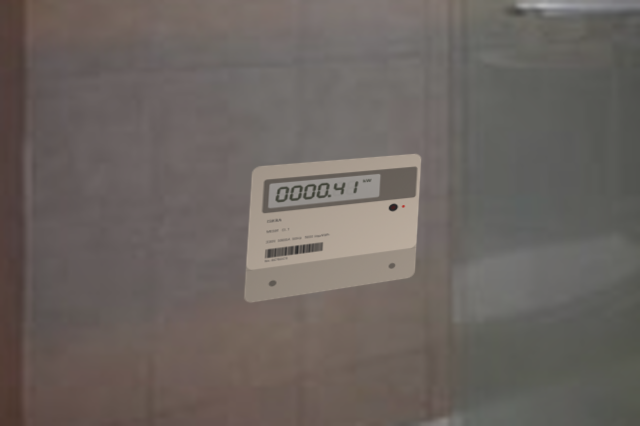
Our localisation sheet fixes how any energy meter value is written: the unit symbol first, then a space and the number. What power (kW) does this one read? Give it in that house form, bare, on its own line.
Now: kW 0.41
